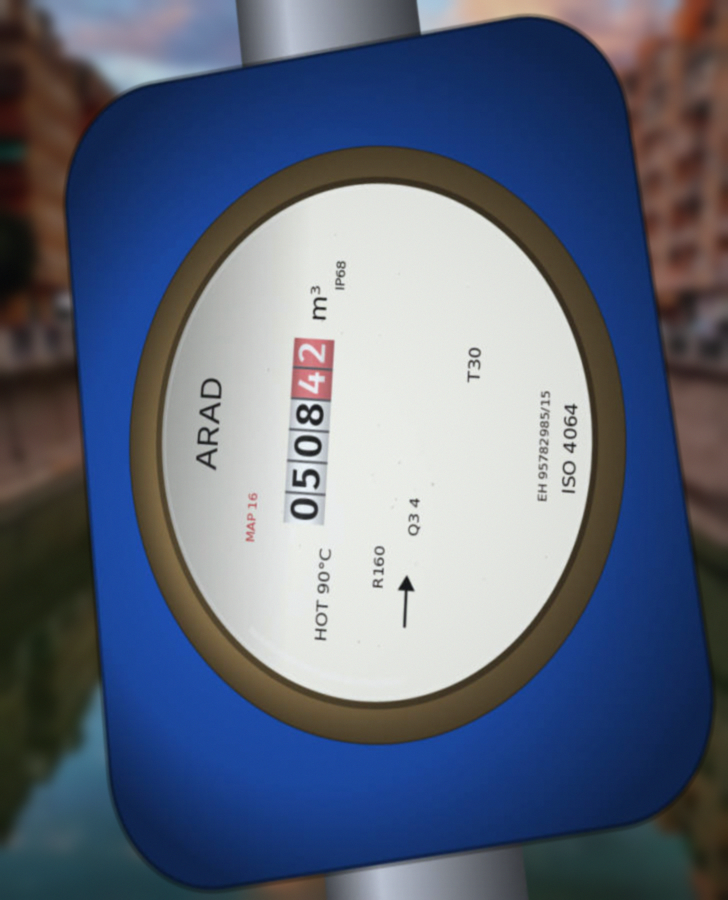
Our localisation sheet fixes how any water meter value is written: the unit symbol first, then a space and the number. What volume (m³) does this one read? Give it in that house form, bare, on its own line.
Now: m³ 508.42
